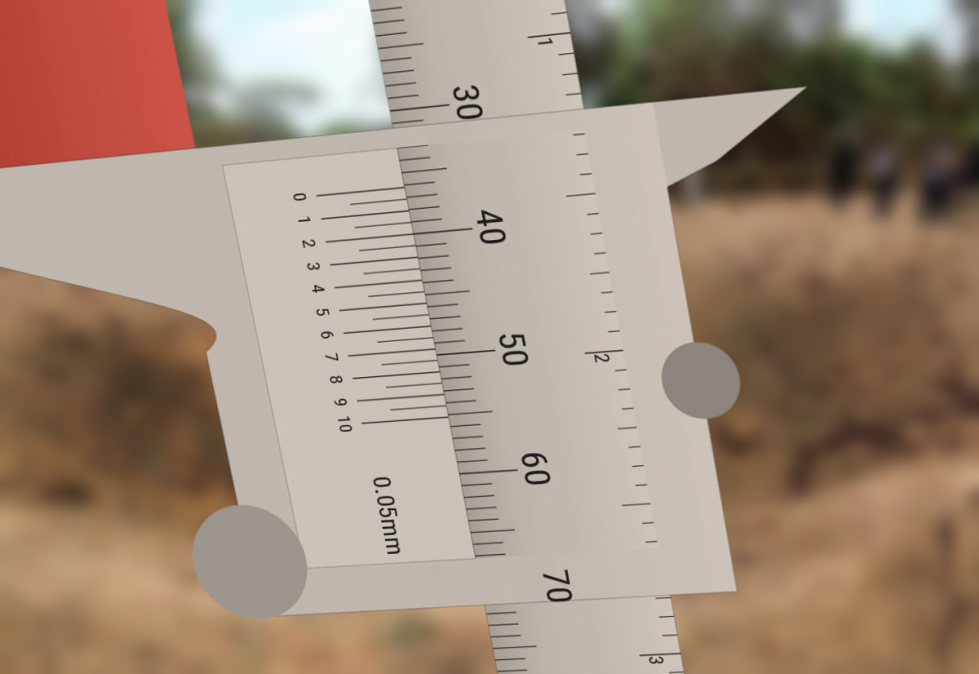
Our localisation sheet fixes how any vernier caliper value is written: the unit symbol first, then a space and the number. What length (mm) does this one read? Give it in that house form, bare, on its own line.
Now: mm 36.2
